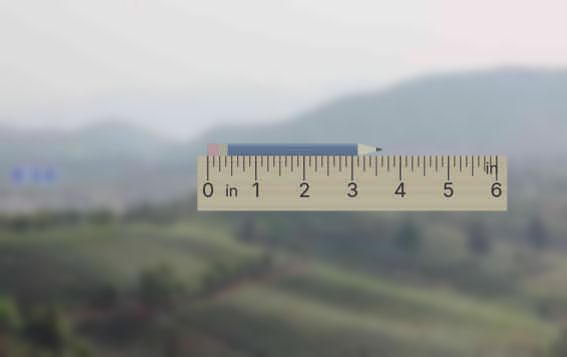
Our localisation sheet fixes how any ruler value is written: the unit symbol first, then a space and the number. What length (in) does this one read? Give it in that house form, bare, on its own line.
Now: in 3.625
